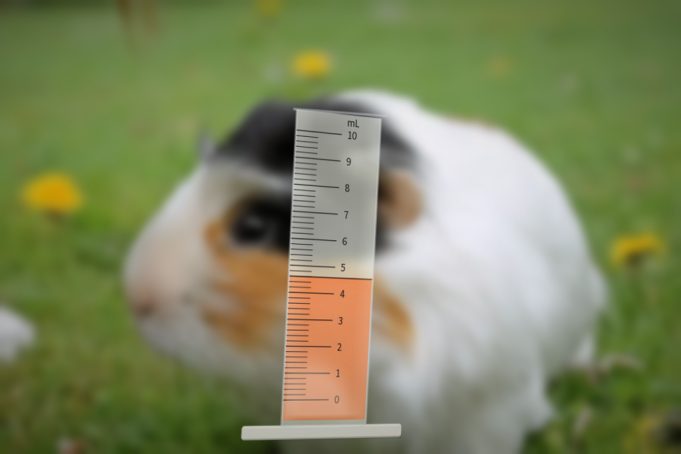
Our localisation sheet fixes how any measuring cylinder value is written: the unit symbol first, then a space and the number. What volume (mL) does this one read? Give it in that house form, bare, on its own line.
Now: mL 4.6
